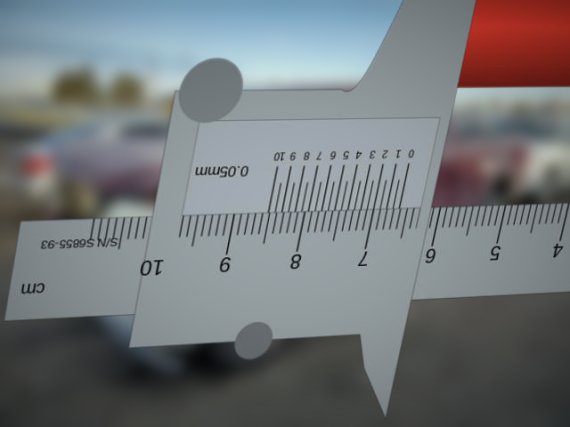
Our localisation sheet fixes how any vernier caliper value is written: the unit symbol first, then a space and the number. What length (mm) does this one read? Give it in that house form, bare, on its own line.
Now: mm 66.2
